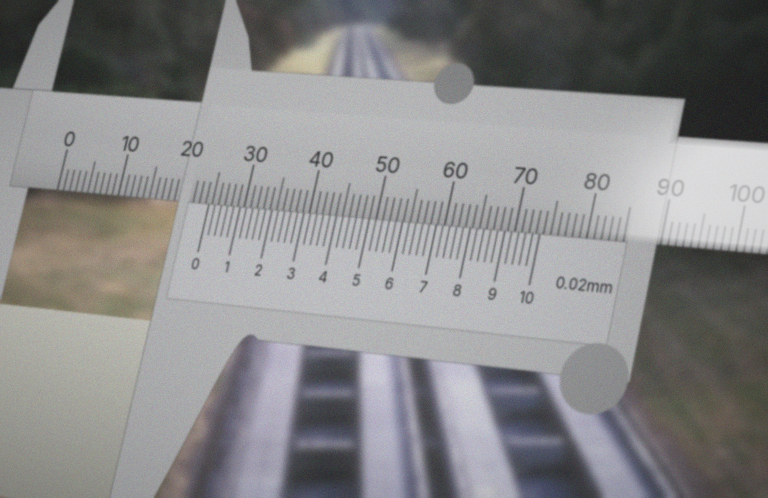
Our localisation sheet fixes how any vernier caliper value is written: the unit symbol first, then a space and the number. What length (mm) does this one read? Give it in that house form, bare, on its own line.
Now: mm 24.5
